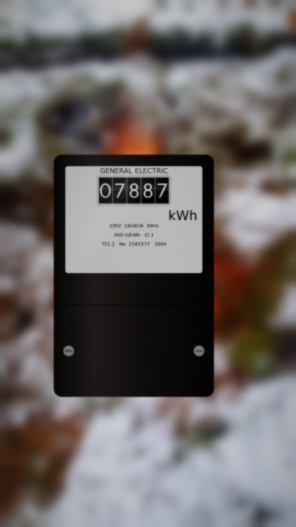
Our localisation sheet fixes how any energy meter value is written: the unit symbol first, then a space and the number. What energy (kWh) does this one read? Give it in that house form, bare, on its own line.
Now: kWh 7887
